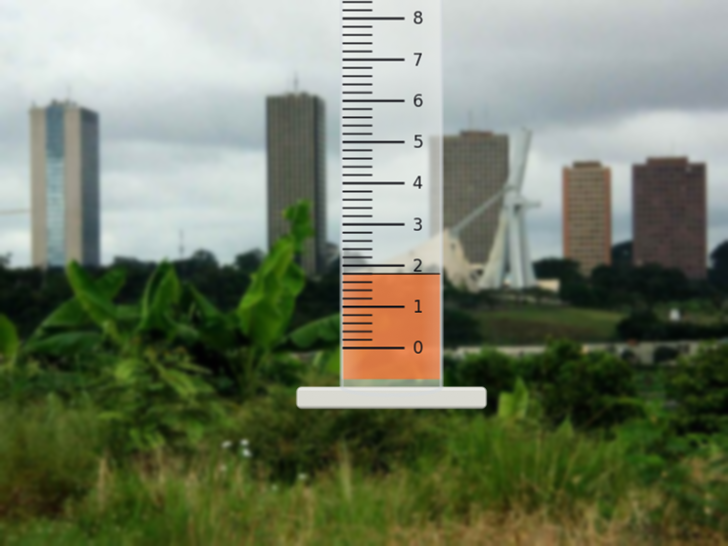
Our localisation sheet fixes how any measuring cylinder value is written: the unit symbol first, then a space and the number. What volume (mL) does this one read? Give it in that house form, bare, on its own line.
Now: mL 1.8
